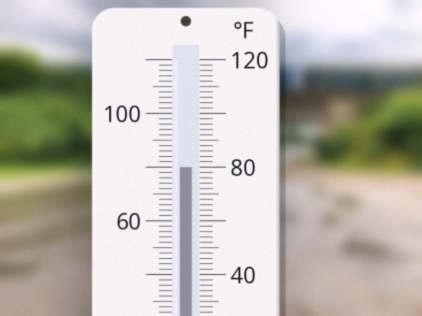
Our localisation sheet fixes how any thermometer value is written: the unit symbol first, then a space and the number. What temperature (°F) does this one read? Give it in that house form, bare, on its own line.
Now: °F 80
